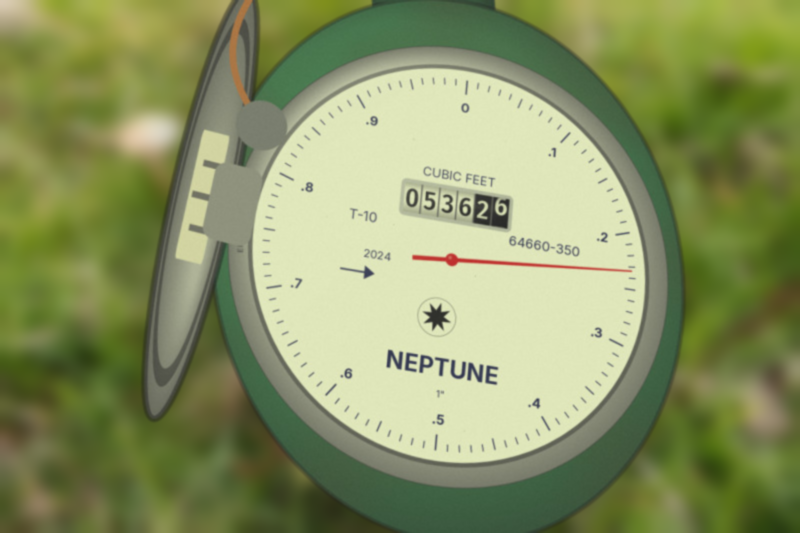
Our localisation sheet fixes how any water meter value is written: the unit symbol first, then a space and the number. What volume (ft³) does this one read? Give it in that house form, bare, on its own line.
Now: ft³ 53626.23
